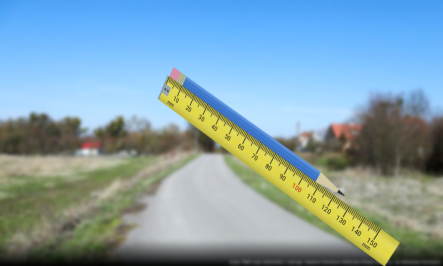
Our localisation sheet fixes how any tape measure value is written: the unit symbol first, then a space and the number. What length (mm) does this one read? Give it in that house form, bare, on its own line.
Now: mm 125
